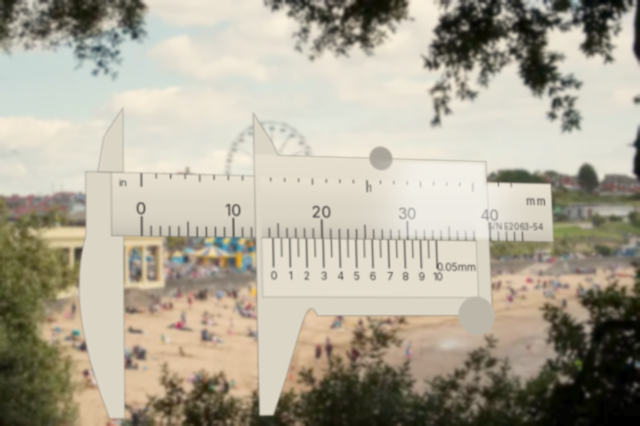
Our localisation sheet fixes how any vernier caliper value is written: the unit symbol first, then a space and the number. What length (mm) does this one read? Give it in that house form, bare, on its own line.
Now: mm 14.4
